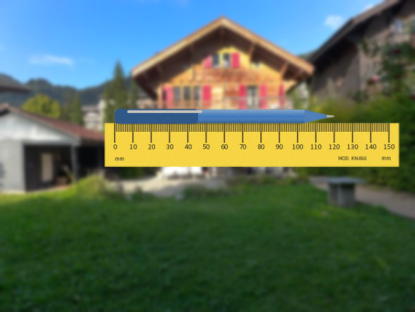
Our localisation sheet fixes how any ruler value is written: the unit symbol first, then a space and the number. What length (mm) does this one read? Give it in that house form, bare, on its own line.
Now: mm 120
